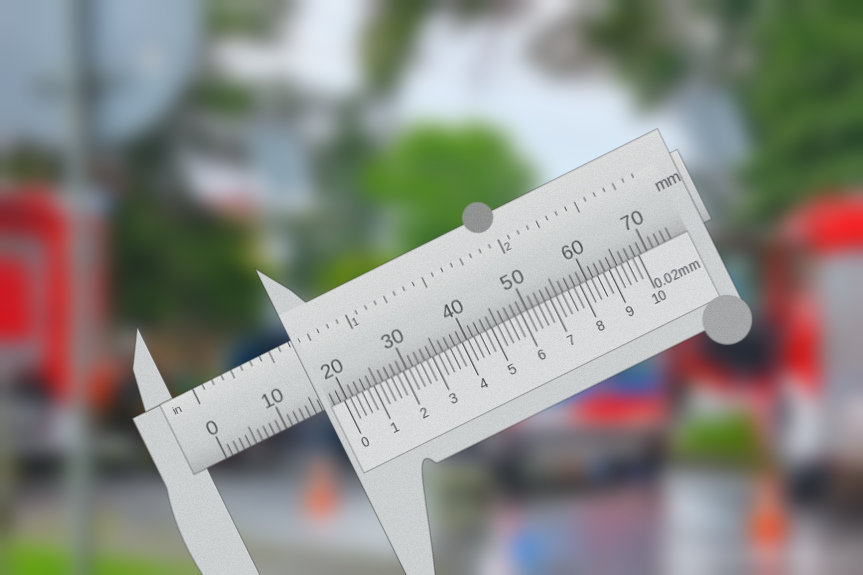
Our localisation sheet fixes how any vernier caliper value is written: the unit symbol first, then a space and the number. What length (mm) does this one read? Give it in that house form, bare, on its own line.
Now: mm 19.6
